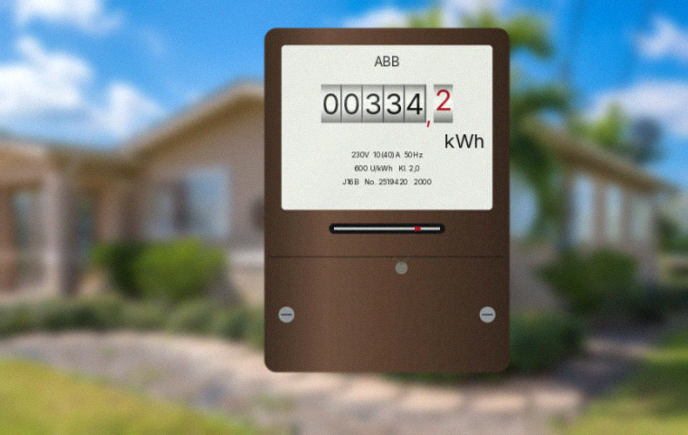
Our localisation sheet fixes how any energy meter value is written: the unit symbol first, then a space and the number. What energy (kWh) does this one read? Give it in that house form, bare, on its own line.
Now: kWh 334.2
